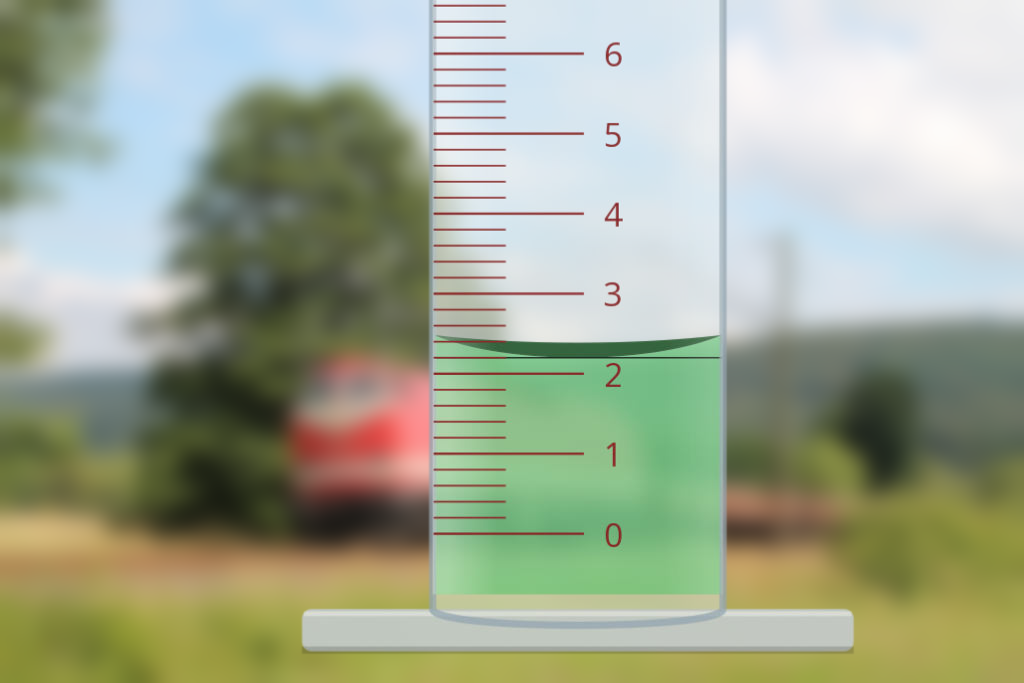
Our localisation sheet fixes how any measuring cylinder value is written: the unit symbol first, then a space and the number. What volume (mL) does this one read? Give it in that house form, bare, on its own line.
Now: mL 2.2
